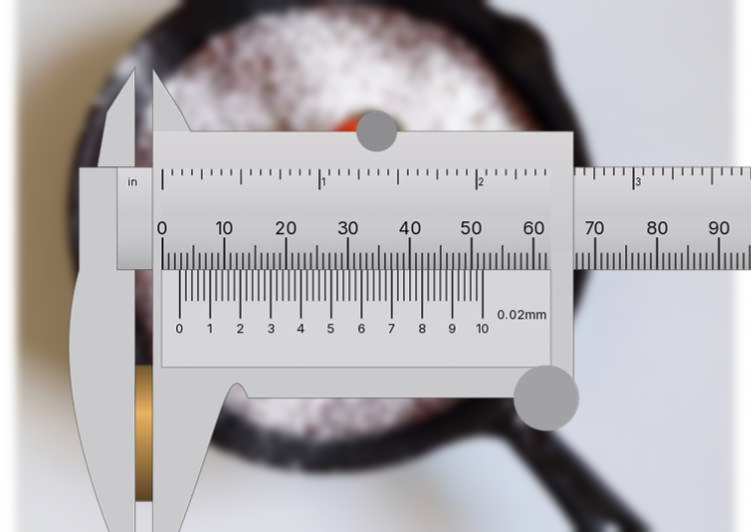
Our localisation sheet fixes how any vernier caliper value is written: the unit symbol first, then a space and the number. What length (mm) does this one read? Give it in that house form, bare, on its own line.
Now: mm 2.8
